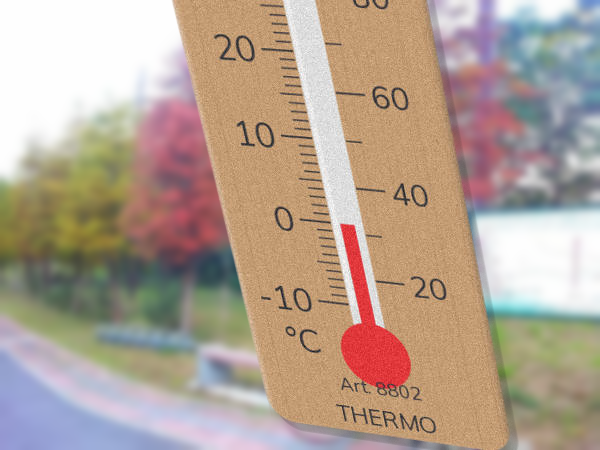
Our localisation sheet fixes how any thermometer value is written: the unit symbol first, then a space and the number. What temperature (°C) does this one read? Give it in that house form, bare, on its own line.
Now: °C 0
